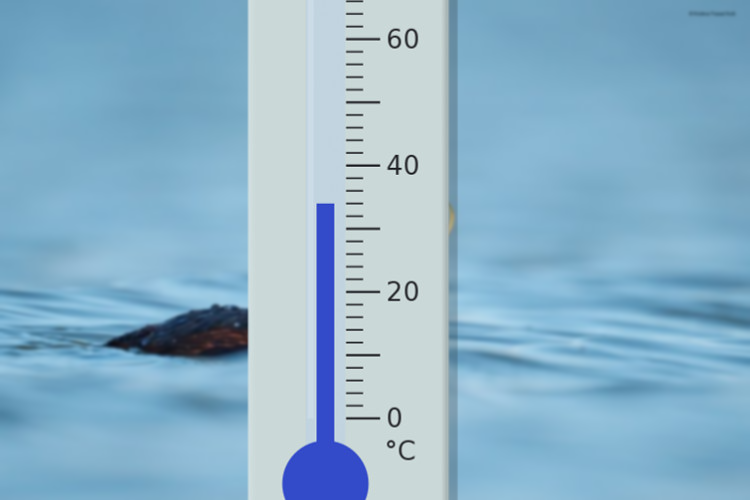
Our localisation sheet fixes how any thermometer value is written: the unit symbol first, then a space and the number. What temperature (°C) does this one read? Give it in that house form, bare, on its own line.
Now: °C 34
